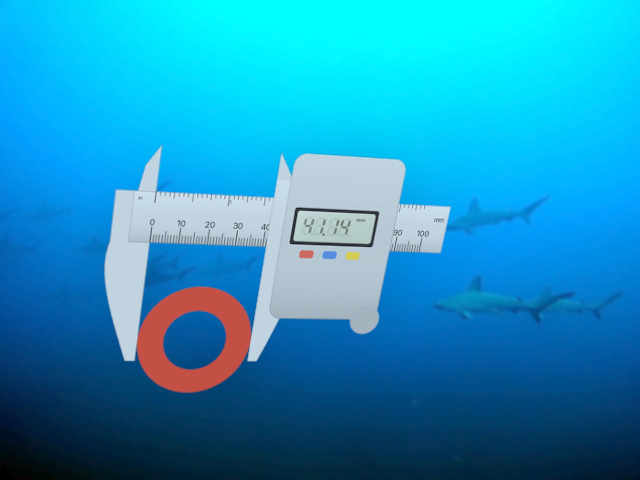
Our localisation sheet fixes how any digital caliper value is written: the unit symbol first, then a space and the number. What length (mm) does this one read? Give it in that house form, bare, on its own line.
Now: mm 41.14
